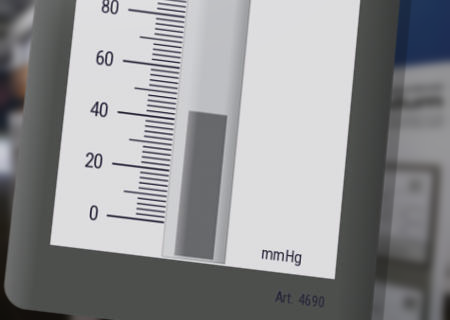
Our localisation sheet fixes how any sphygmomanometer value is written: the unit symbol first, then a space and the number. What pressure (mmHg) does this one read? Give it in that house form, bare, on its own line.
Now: mmHg 44
